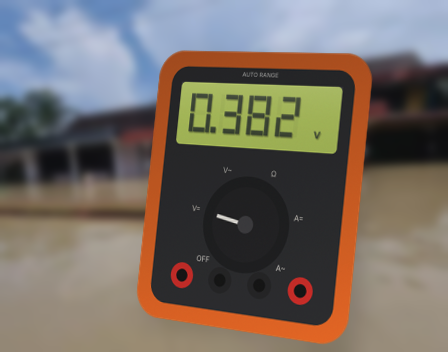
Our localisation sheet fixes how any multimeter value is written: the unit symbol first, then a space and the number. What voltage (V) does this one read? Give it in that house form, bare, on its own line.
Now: V 0.382
